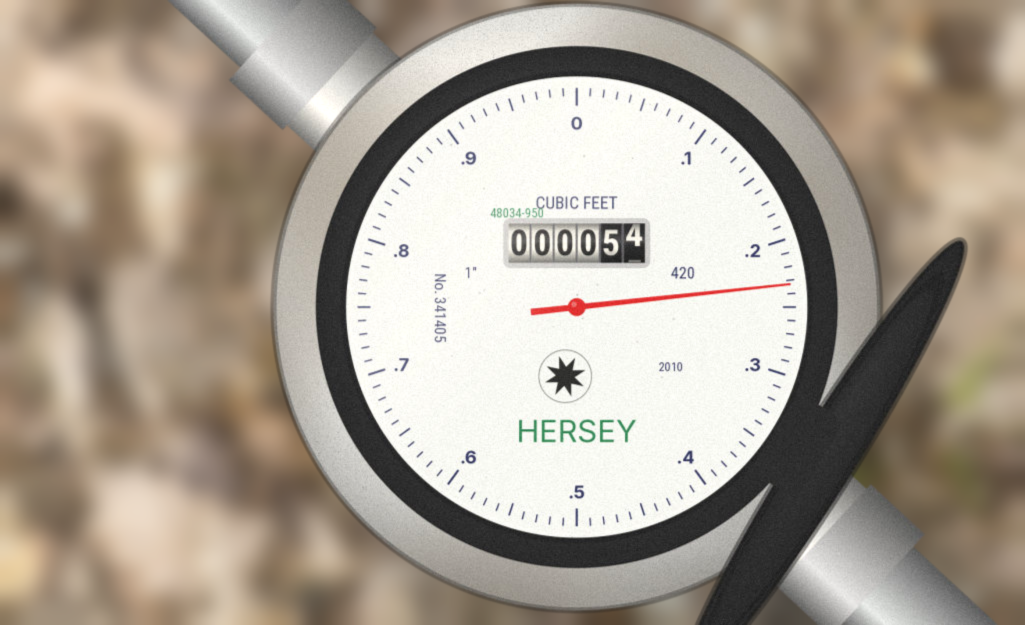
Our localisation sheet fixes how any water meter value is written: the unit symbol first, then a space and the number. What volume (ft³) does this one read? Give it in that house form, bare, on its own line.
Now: ft³ 54.23
